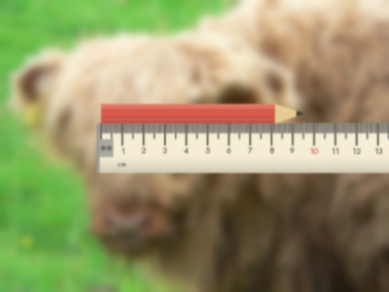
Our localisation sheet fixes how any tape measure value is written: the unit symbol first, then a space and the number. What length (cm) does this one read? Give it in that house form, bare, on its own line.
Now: cm 9.5
